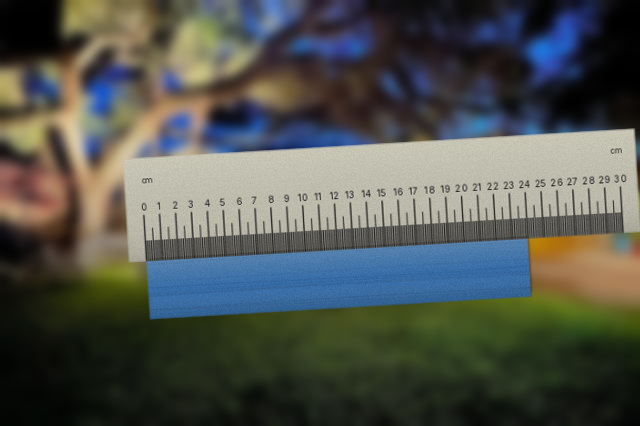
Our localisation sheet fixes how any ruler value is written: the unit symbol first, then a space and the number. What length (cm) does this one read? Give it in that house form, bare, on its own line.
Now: cm 24
